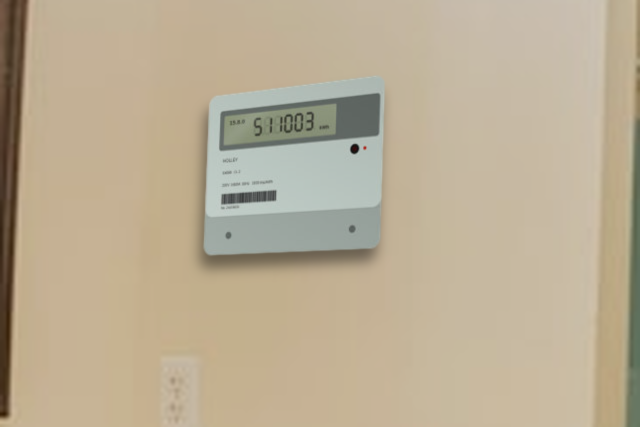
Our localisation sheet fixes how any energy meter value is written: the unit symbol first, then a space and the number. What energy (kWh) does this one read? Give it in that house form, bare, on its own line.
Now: kWh 511003
